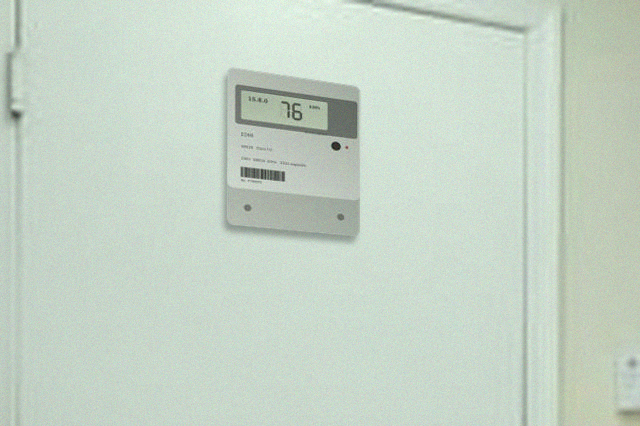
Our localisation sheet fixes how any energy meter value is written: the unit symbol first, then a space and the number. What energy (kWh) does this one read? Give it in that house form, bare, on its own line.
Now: kWh 76
